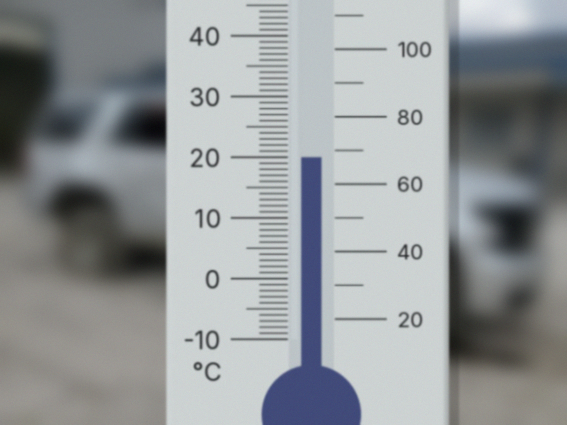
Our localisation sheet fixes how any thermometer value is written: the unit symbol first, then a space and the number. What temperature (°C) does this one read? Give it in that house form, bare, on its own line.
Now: °C 20
